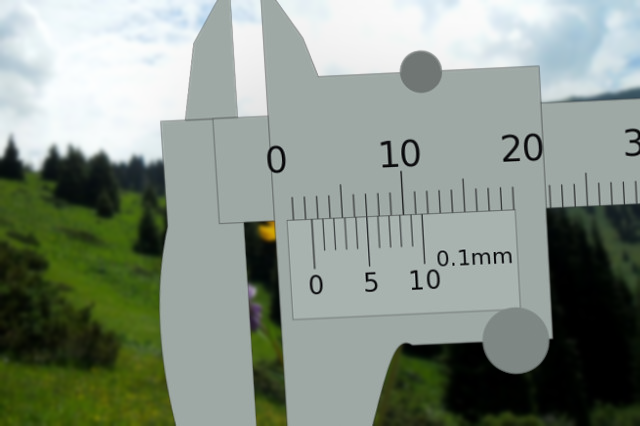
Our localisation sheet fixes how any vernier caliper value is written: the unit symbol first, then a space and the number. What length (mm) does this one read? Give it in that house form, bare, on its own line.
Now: mm 2.5
